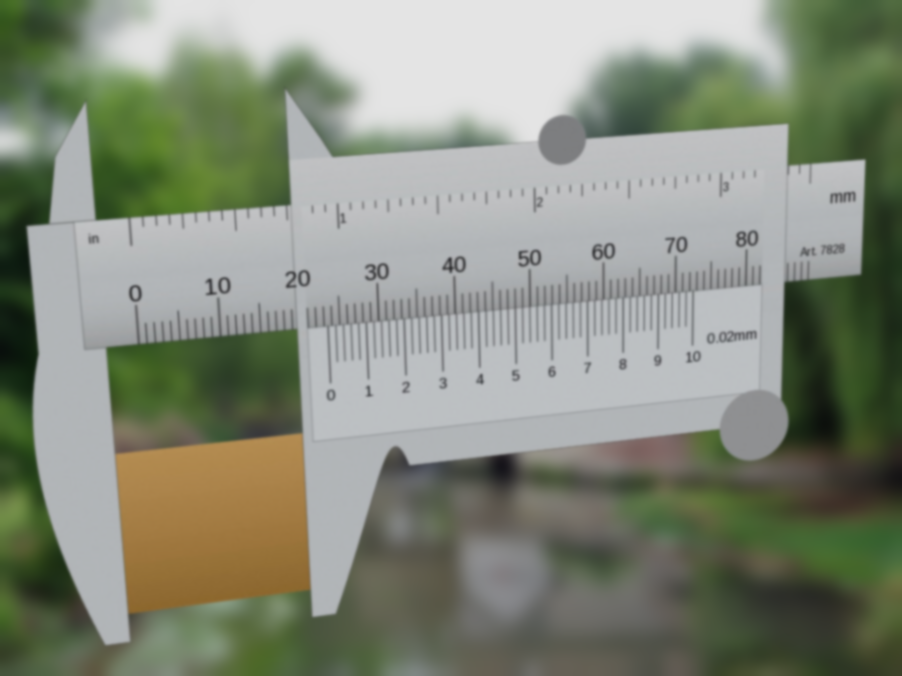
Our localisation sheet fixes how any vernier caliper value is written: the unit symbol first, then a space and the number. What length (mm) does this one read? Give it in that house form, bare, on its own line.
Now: mm 23.5
